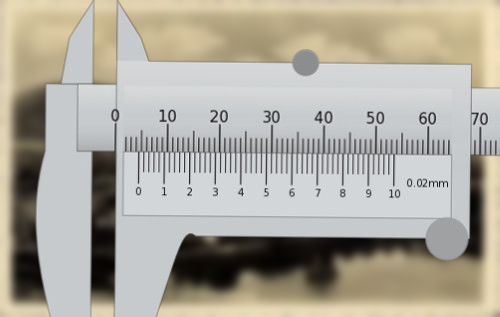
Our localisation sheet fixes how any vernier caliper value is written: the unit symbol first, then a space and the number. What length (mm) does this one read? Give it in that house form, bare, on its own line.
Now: mm 4.5
